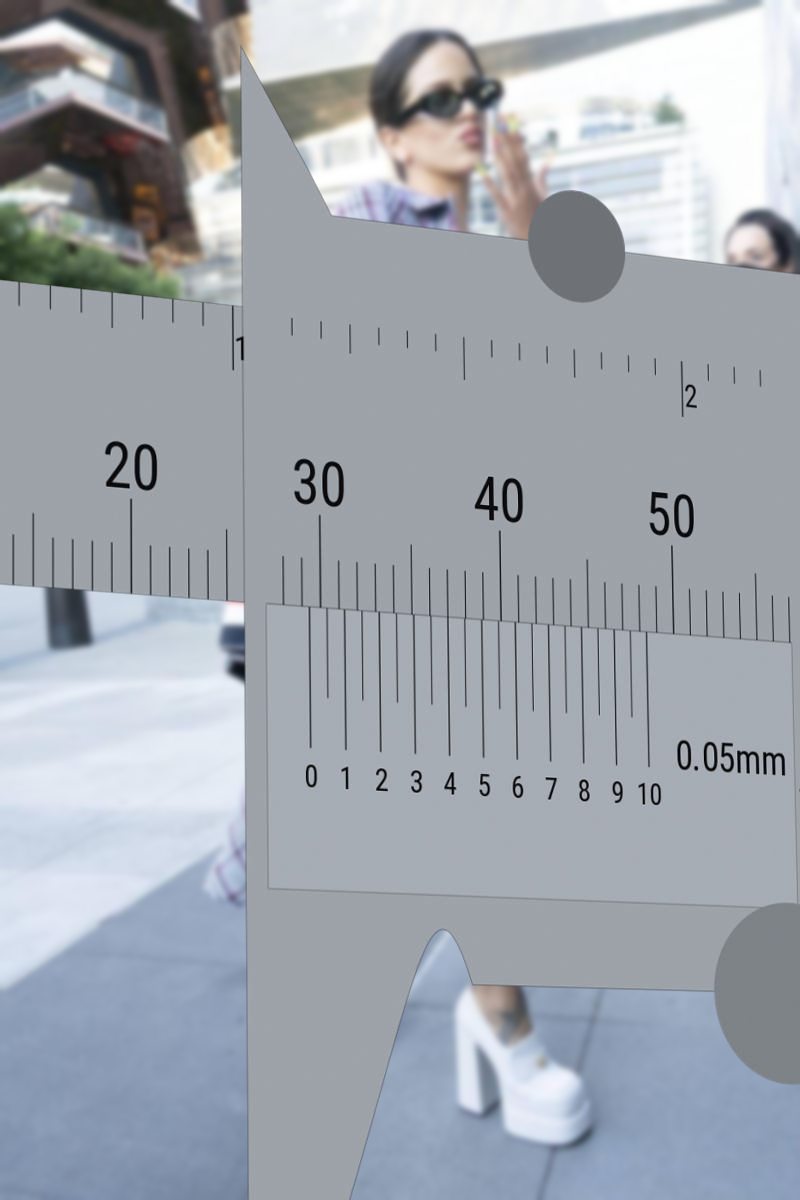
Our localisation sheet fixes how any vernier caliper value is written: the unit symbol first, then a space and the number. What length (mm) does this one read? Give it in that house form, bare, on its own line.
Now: mm 29.4
